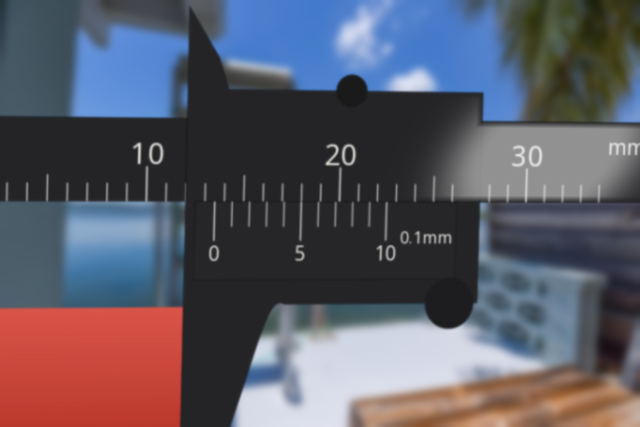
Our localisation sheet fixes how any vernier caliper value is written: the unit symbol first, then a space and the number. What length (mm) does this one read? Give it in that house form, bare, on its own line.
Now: mm 13.5
